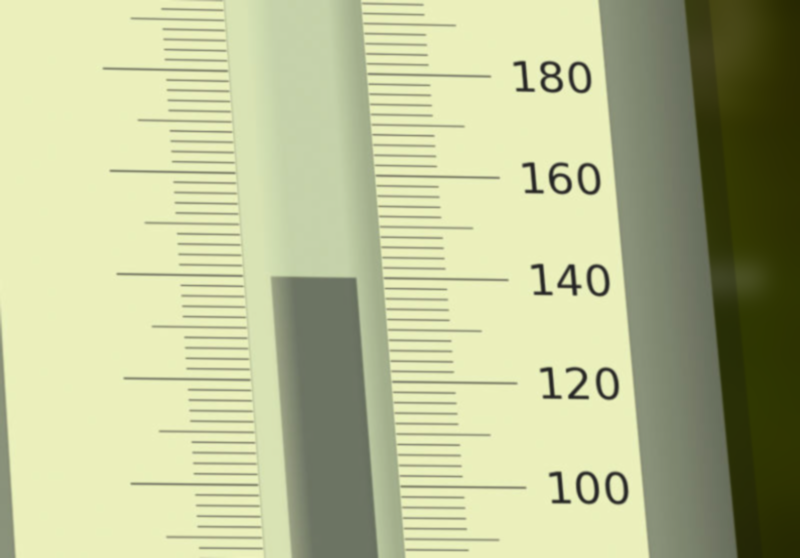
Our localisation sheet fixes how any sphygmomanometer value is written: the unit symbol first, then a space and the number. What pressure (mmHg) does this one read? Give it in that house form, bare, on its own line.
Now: mmHg 140
